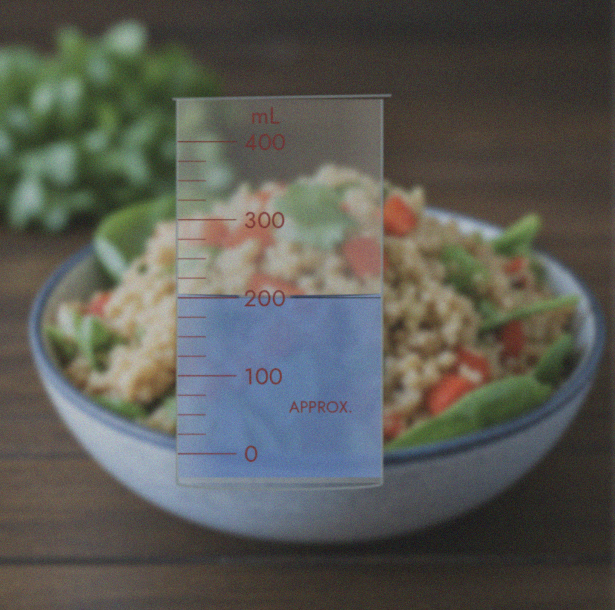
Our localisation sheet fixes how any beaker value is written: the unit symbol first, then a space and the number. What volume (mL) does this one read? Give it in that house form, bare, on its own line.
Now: mL 200
